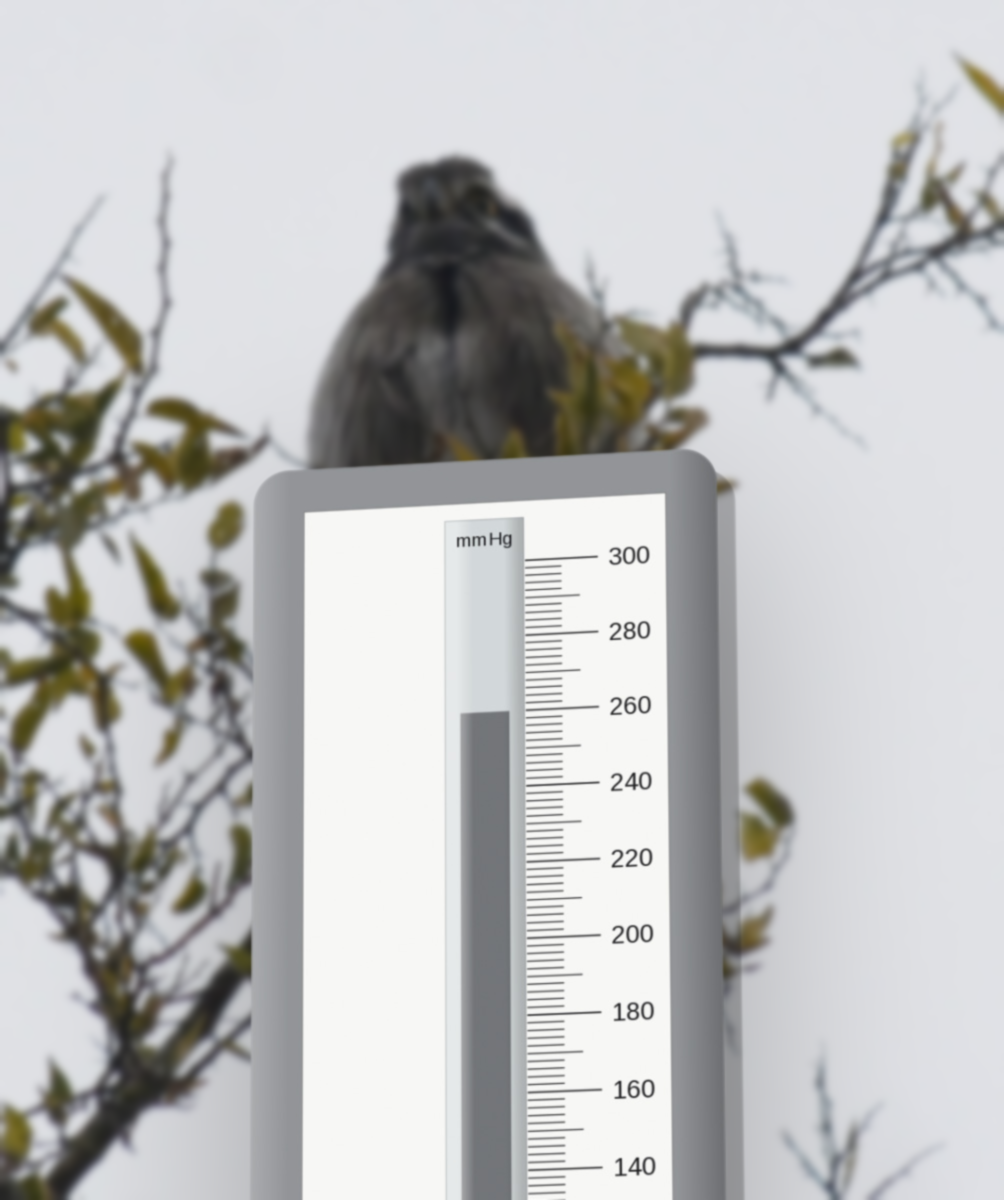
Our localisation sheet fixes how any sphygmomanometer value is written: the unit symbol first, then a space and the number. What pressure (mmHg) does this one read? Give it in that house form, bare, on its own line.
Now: mmHg 260
